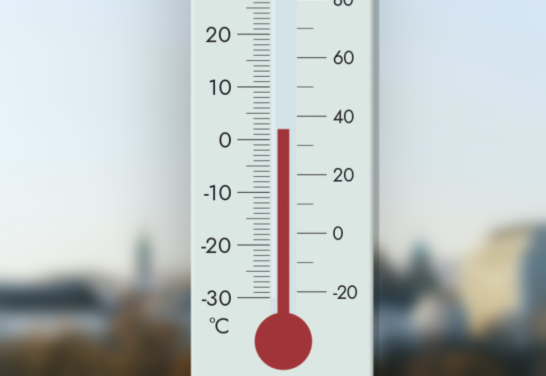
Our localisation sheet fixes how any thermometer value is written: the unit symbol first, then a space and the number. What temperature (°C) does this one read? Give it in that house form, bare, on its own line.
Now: °C 2
